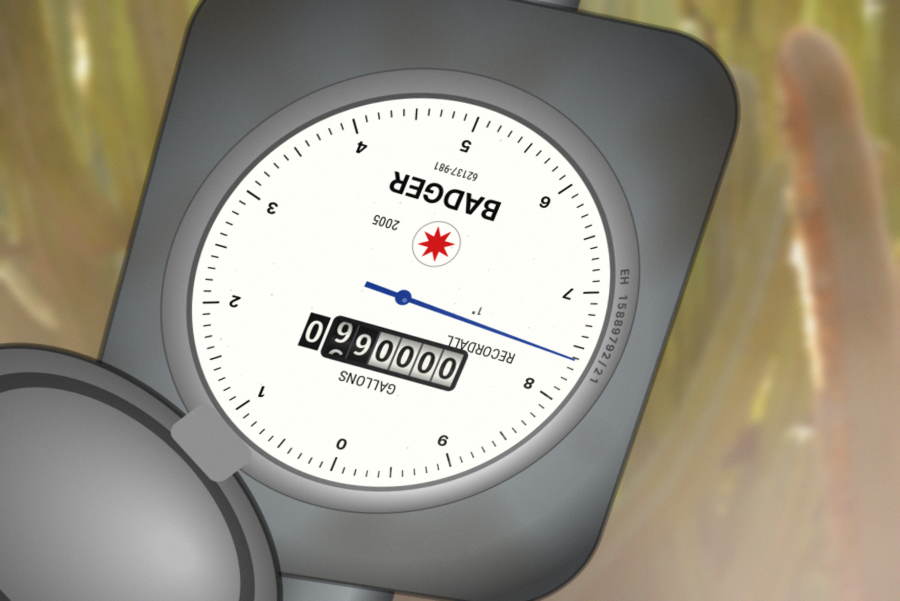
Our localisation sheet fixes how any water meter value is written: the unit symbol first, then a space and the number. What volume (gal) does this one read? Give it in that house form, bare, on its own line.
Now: gal 657.6
